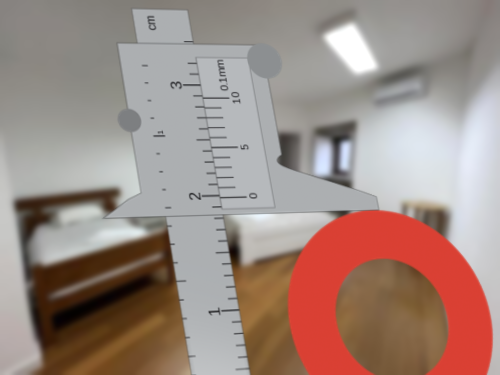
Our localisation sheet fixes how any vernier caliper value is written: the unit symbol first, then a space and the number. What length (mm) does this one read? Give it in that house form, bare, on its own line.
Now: mm 19.8
